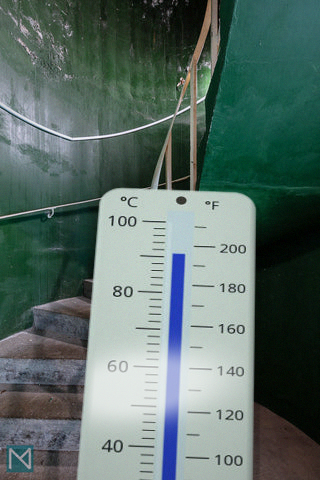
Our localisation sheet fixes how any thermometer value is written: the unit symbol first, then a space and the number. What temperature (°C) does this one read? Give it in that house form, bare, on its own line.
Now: °C 91
